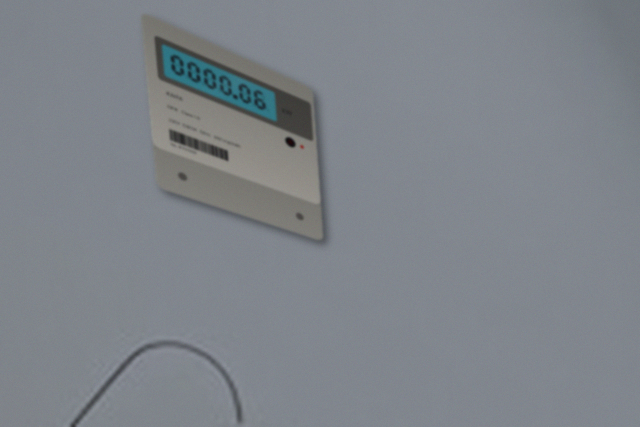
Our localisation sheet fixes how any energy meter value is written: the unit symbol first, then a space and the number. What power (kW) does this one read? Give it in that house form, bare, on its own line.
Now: kW 0.06
